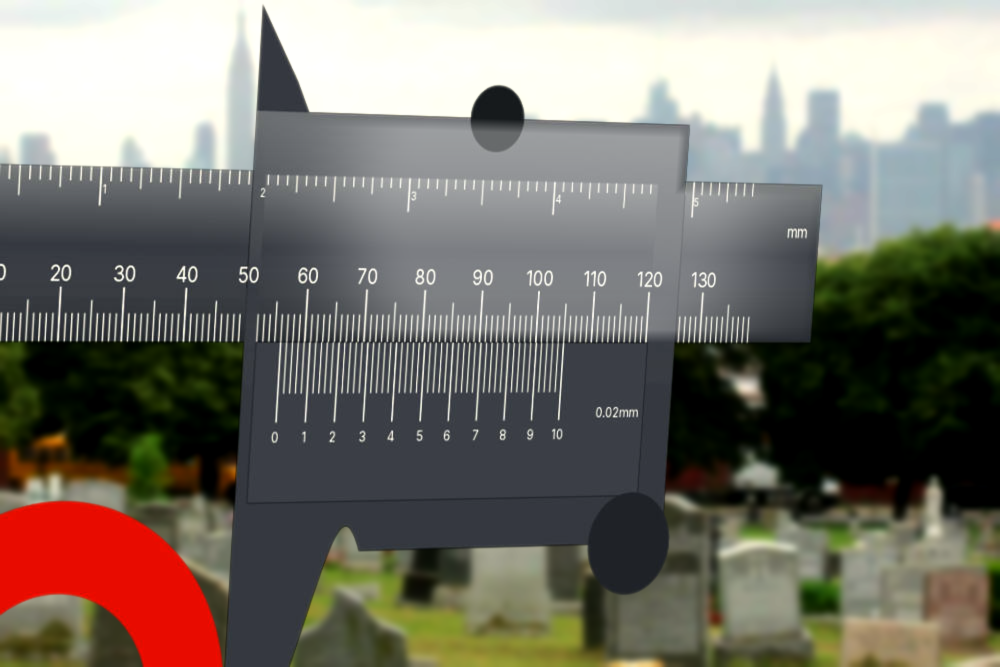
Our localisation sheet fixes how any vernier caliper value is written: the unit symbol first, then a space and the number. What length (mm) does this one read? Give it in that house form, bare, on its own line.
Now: mm 56.0
